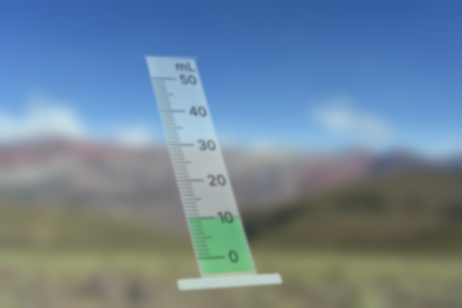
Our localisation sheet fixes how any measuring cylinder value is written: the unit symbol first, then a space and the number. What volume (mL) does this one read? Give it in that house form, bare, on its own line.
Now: mL 10
